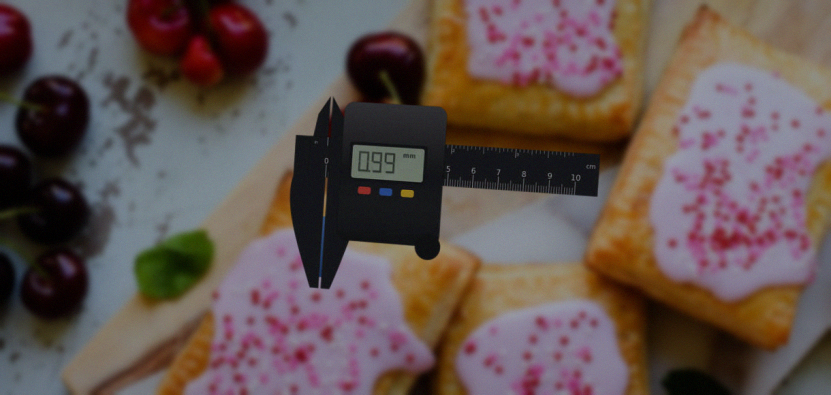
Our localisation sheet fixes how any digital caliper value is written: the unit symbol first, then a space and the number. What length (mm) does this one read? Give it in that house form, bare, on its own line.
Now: mm 0.99
